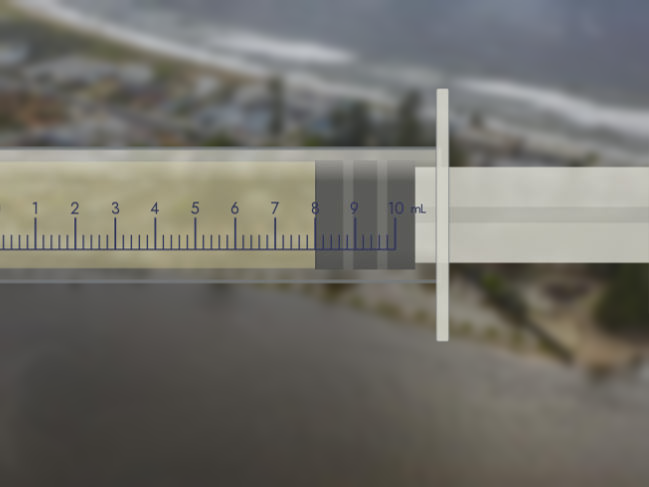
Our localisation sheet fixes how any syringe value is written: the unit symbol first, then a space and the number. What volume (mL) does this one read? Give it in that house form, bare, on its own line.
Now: mL 8
